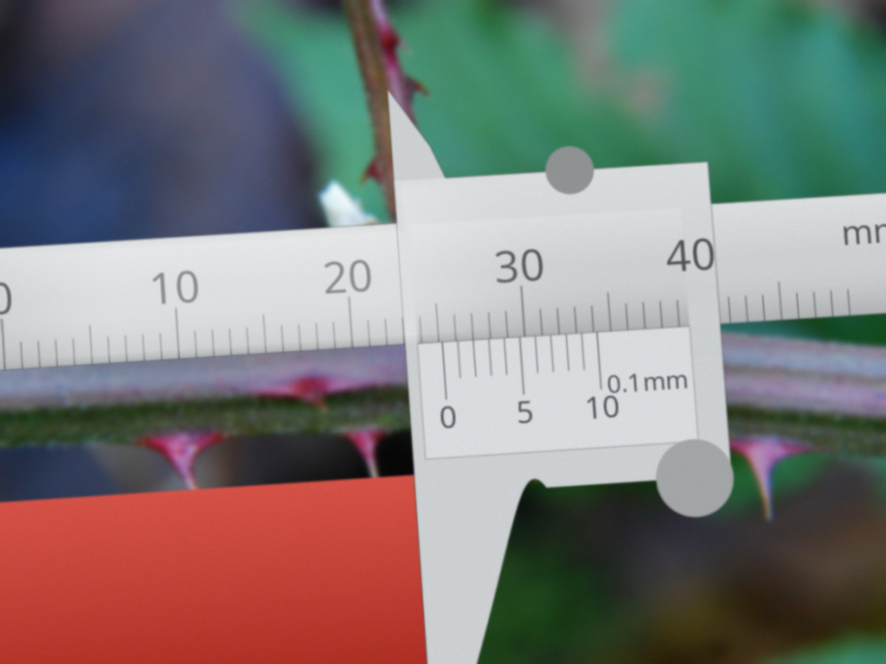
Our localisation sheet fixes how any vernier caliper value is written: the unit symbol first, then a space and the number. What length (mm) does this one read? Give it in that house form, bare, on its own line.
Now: mm 25.2
